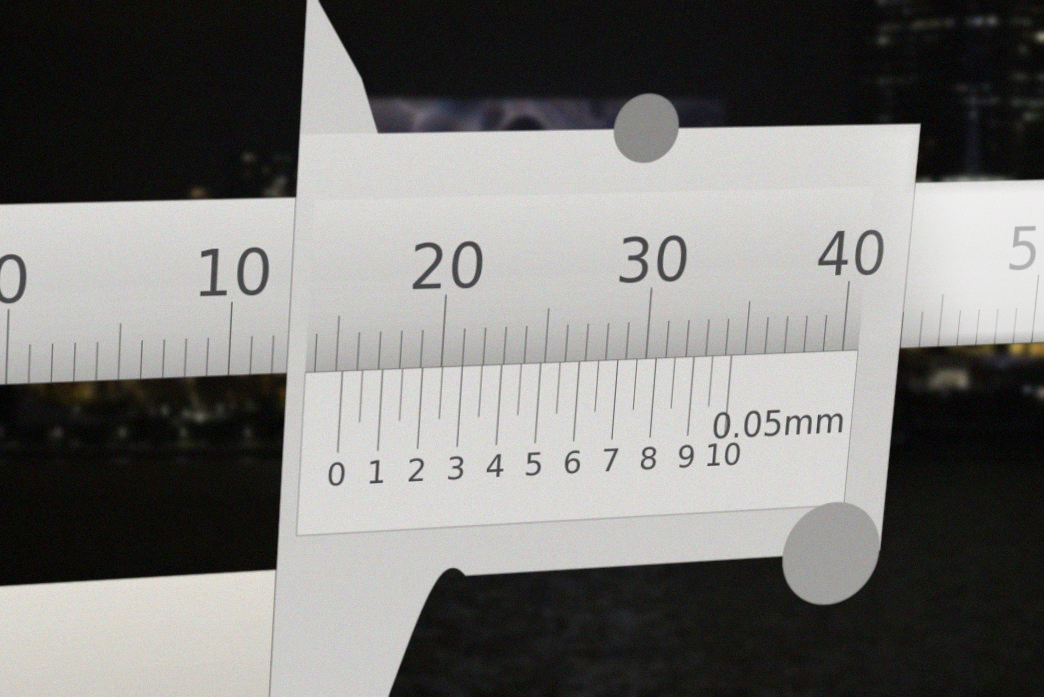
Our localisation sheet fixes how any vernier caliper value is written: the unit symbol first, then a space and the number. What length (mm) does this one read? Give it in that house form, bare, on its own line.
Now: mm 15.3
